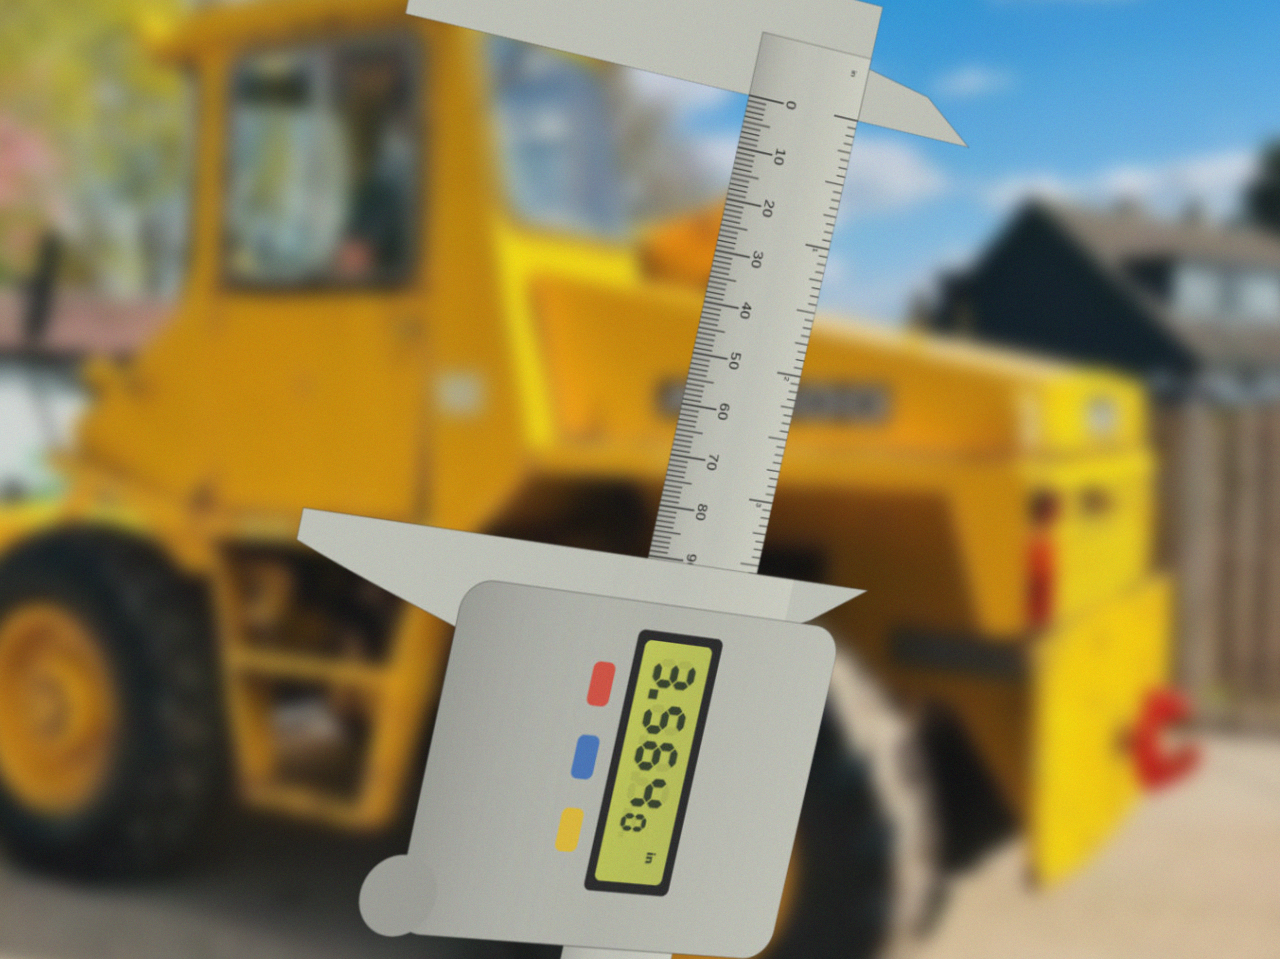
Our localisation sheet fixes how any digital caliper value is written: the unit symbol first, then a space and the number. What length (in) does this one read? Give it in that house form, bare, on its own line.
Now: in 3.5640
